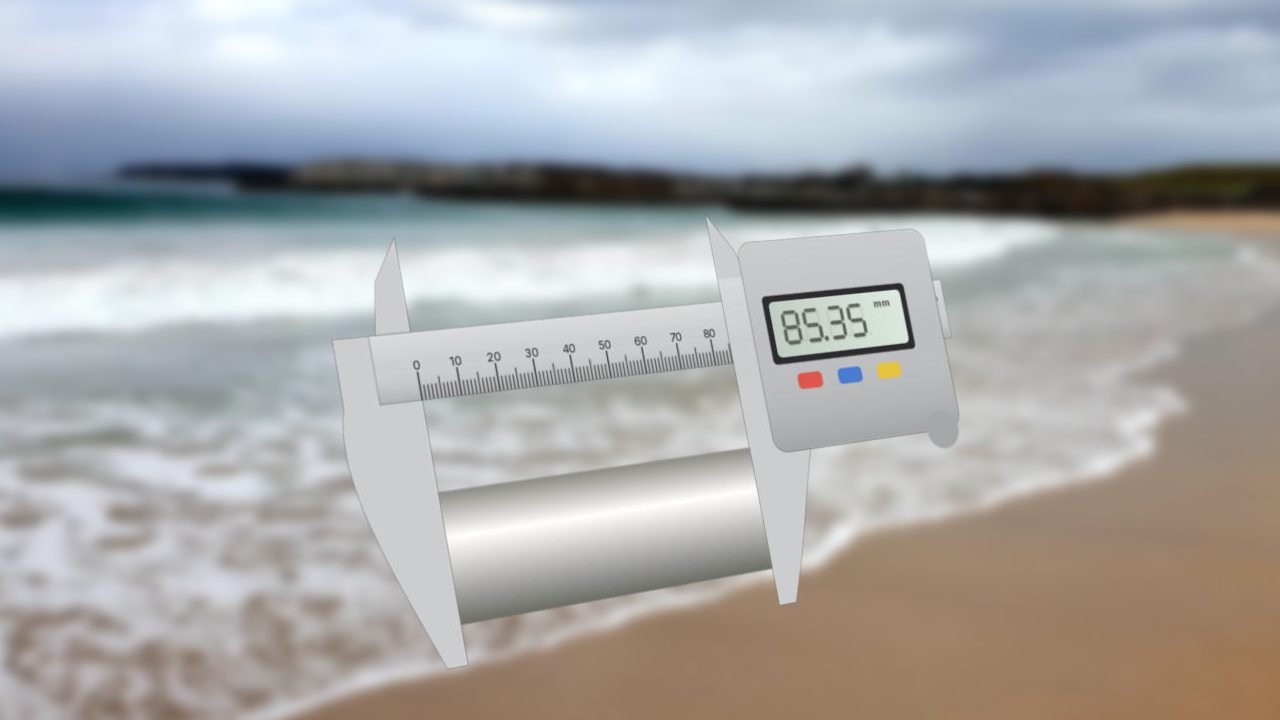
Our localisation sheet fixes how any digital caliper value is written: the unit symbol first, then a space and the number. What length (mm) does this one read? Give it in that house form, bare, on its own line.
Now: mm 85.35
